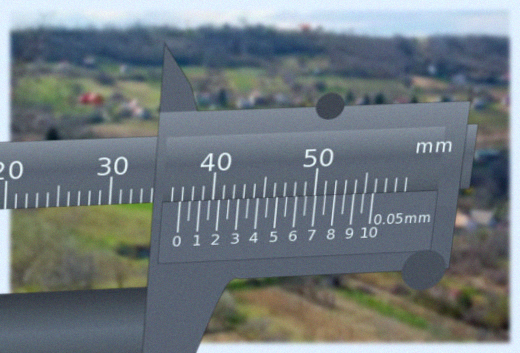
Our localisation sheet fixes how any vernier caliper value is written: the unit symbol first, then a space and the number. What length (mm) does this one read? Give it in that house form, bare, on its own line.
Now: mm 36.8
